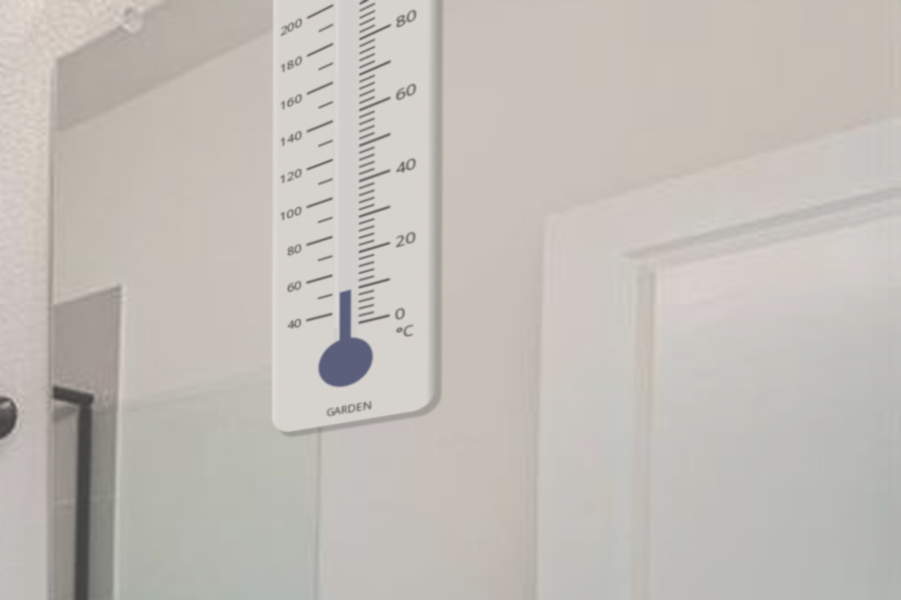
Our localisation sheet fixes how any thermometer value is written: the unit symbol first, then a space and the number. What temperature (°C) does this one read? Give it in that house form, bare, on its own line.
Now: °C 10
